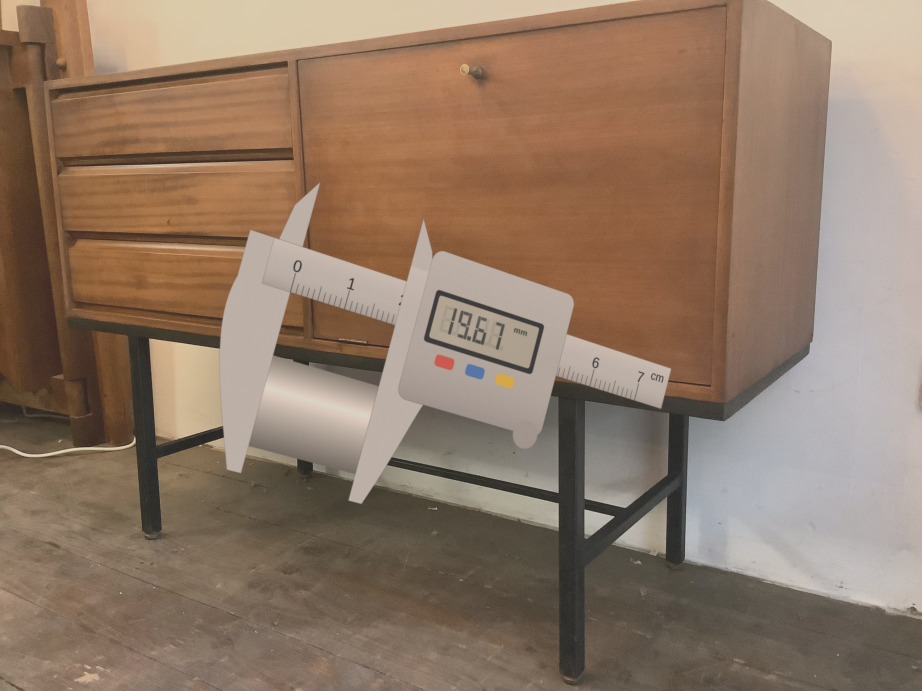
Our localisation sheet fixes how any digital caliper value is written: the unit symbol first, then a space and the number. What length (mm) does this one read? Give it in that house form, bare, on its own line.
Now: mm 19.67
